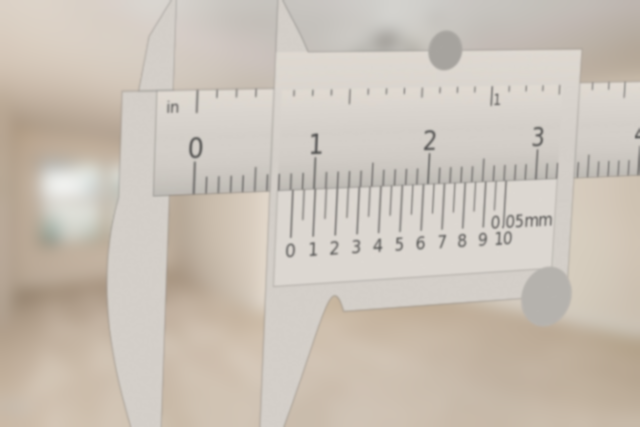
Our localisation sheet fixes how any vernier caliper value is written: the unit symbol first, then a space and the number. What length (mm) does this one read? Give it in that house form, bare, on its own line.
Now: mm 8.2
